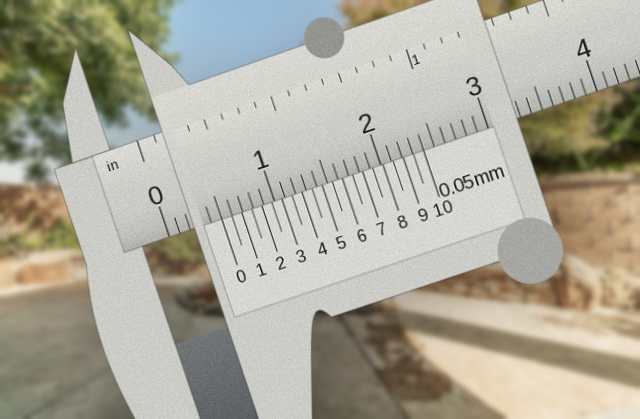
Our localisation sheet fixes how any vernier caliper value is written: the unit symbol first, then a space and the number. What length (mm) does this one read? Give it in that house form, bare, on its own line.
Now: mm 5.0
